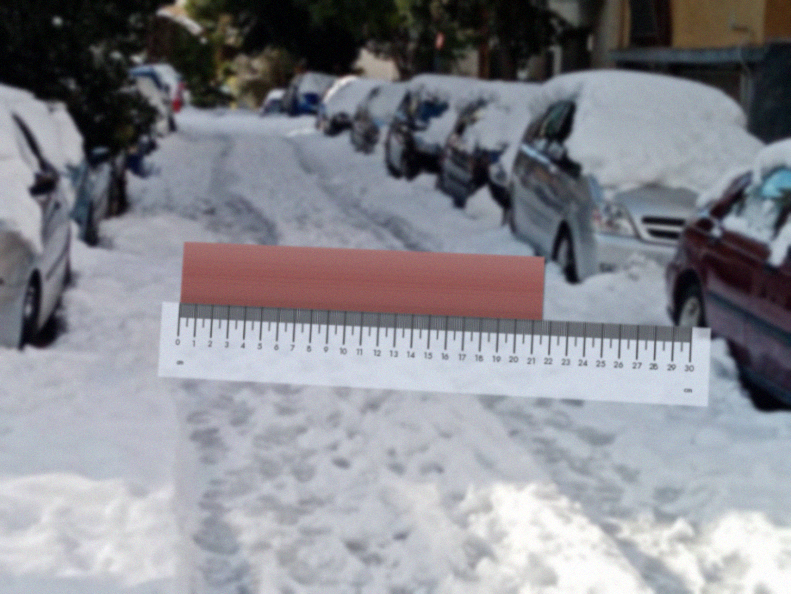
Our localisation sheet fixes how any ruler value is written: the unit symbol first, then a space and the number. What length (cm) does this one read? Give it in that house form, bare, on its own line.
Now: cm 21.5
